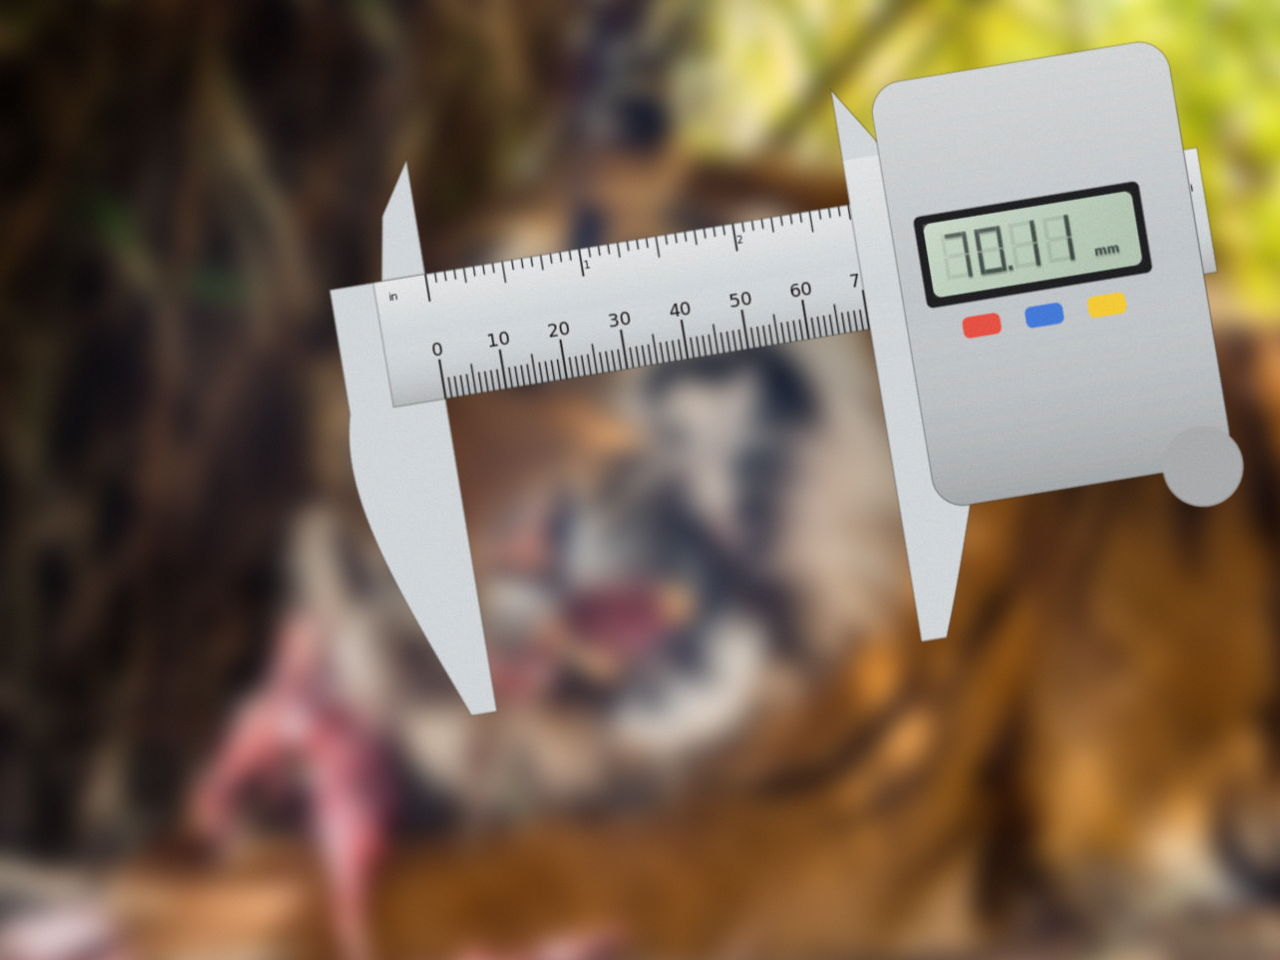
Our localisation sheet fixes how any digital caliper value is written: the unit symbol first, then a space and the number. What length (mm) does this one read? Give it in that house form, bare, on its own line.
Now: mm 70.11
